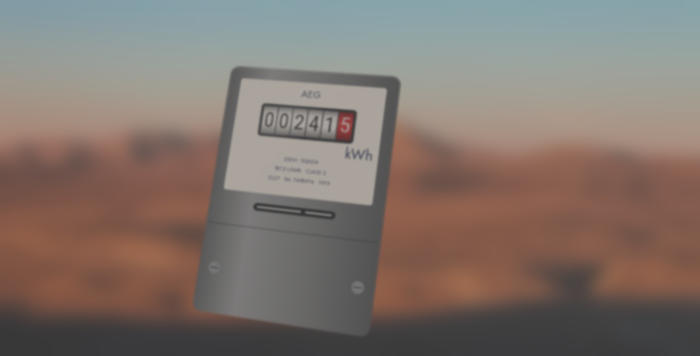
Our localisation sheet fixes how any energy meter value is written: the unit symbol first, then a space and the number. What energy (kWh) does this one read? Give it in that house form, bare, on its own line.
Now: kWh 241.5
